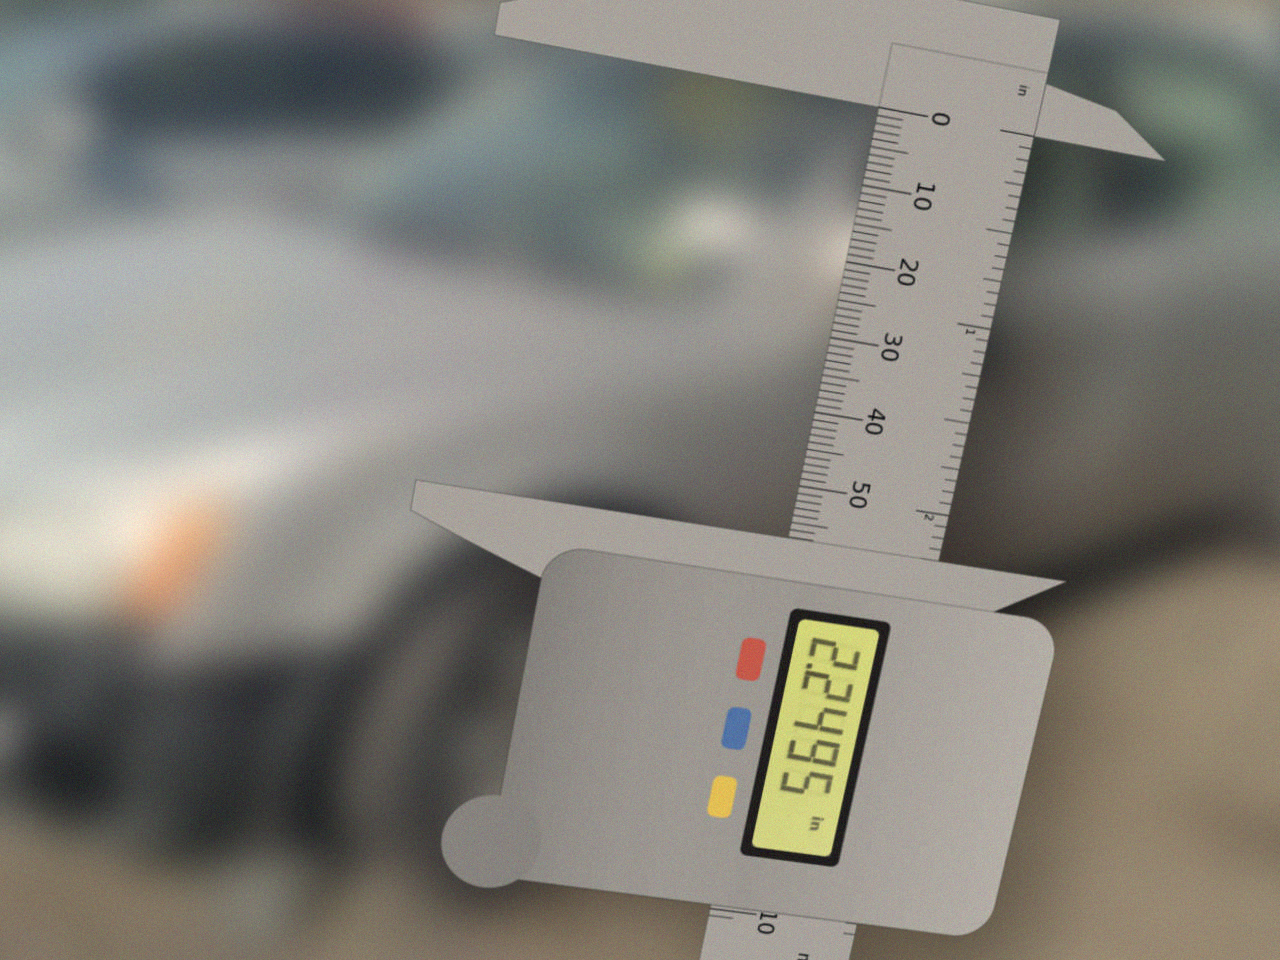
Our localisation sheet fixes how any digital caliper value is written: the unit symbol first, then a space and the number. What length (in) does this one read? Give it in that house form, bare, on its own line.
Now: in 2.2495
